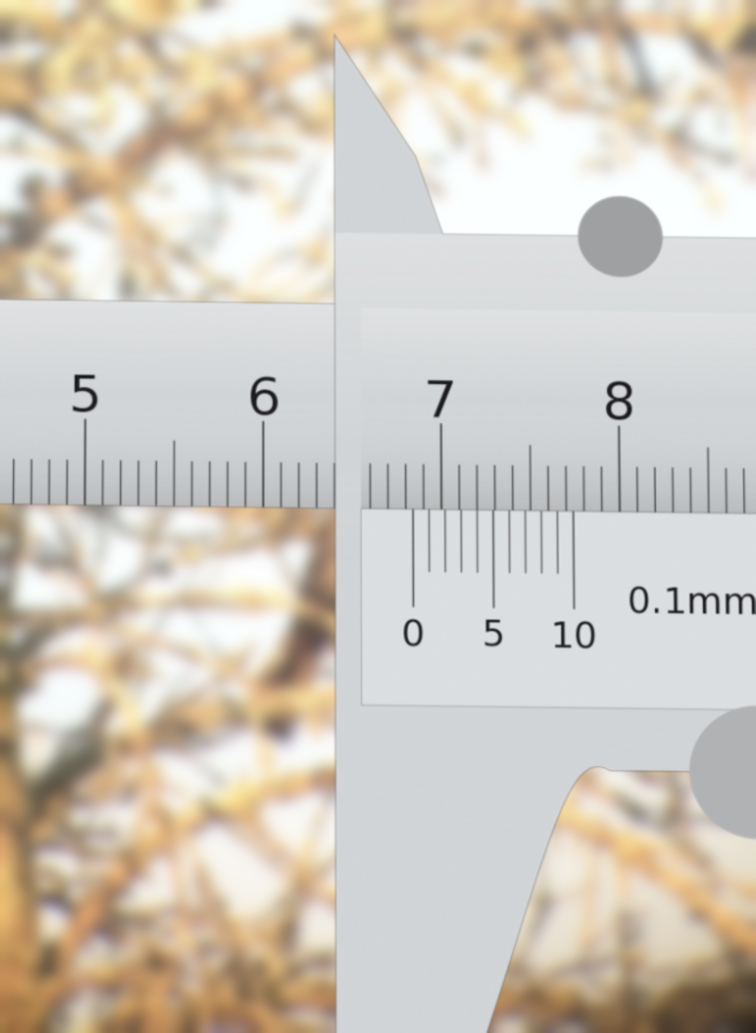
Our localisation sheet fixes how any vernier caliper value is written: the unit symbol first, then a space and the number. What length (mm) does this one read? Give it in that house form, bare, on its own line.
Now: mm 68.4
